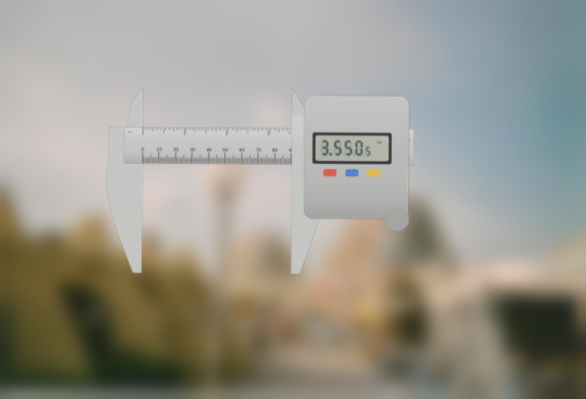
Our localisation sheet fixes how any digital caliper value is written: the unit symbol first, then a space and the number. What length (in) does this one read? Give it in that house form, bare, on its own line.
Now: in 3.5505
